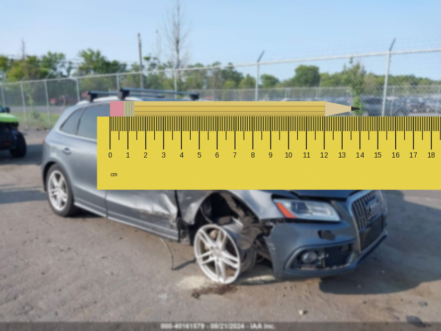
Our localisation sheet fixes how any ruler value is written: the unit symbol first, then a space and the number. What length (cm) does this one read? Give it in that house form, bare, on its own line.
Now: cm 14
